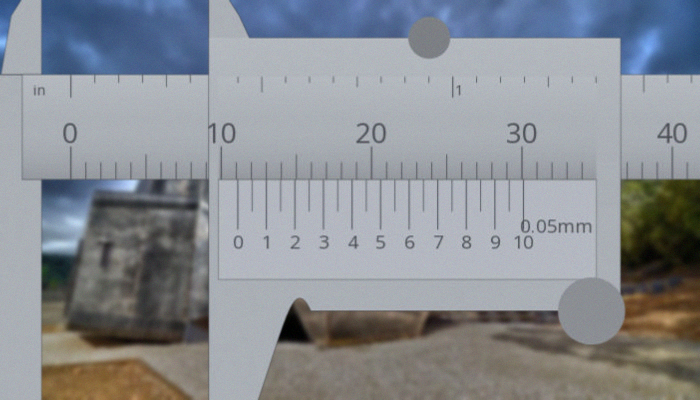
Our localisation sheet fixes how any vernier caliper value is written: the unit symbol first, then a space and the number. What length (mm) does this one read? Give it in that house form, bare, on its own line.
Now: mm 11.1
